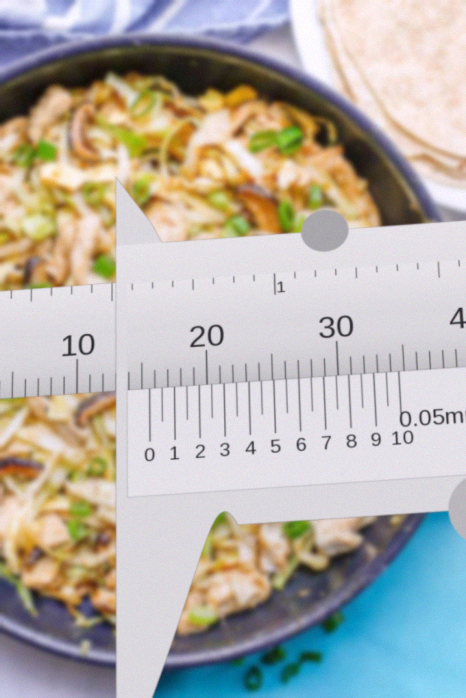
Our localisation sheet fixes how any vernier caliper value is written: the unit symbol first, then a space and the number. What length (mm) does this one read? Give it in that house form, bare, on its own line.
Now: mm 15.6
